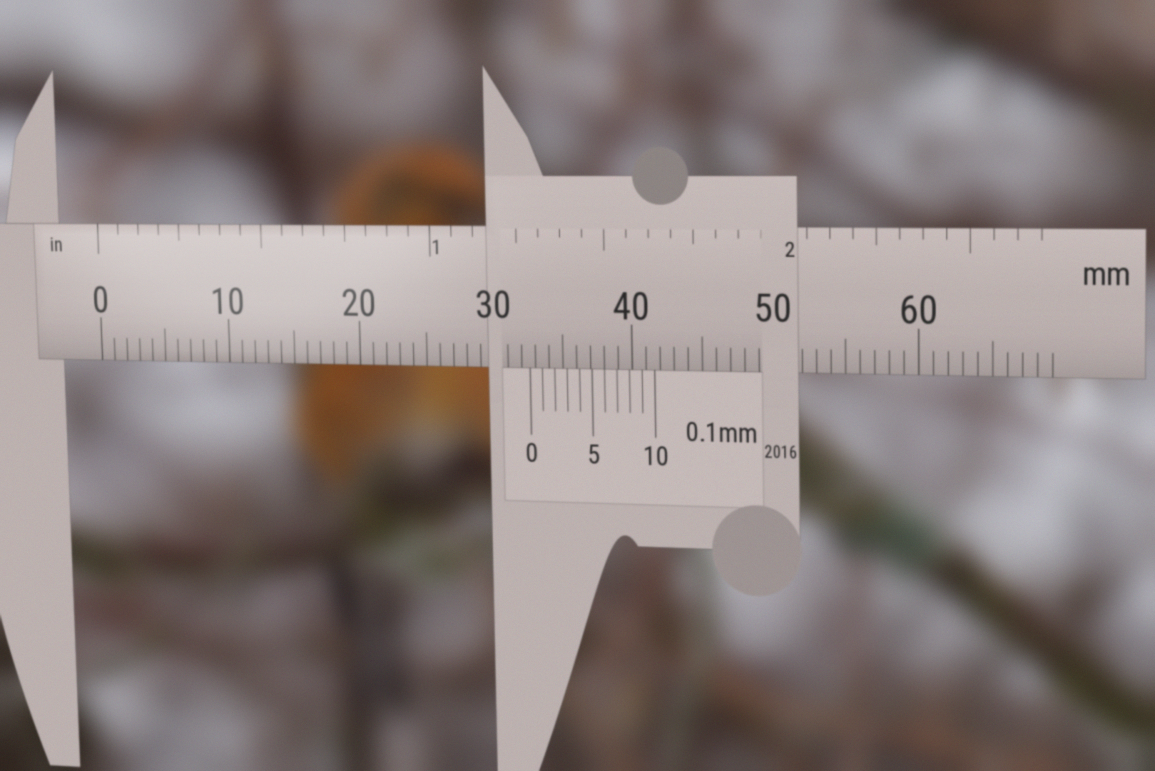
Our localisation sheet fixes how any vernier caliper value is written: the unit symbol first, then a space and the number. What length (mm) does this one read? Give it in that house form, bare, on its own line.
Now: mm 32.6
